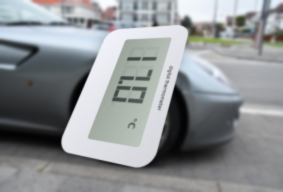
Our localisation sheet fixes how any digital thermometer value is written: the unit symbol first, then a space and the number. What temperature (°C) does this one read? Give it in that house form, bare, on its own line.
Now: °C 17.0
